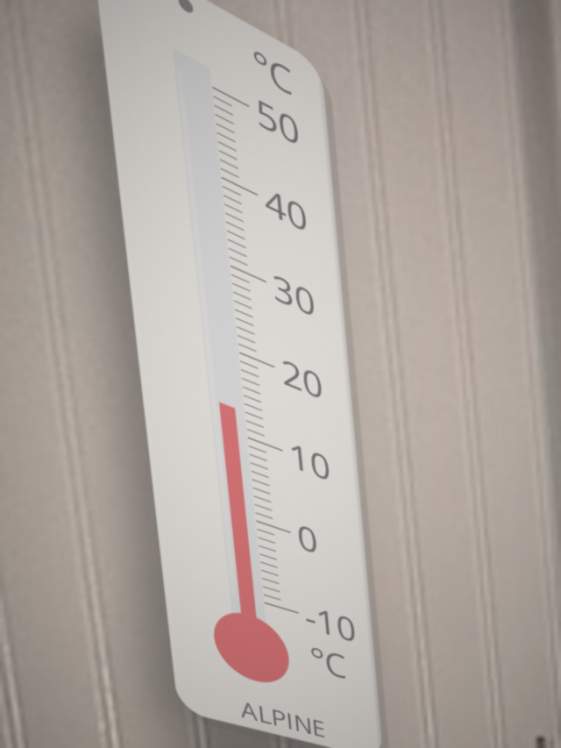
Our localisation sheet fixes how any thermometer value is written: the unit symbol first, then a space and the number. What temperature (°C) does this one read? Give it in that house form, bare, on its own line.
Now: °C 13
